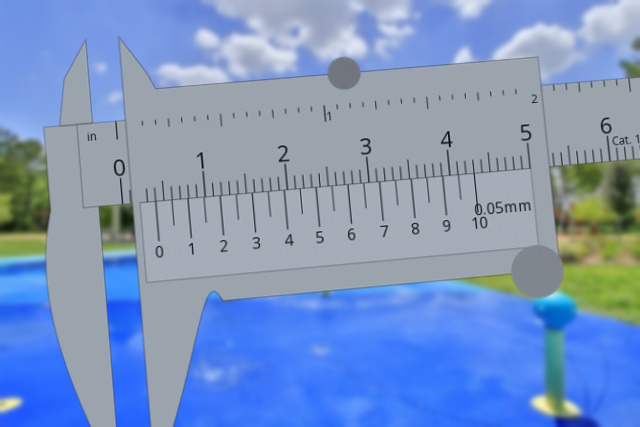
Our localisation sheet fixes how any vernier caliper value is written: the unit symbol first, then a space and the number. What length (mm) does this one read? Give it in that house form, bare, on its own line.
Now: mm 4.0
